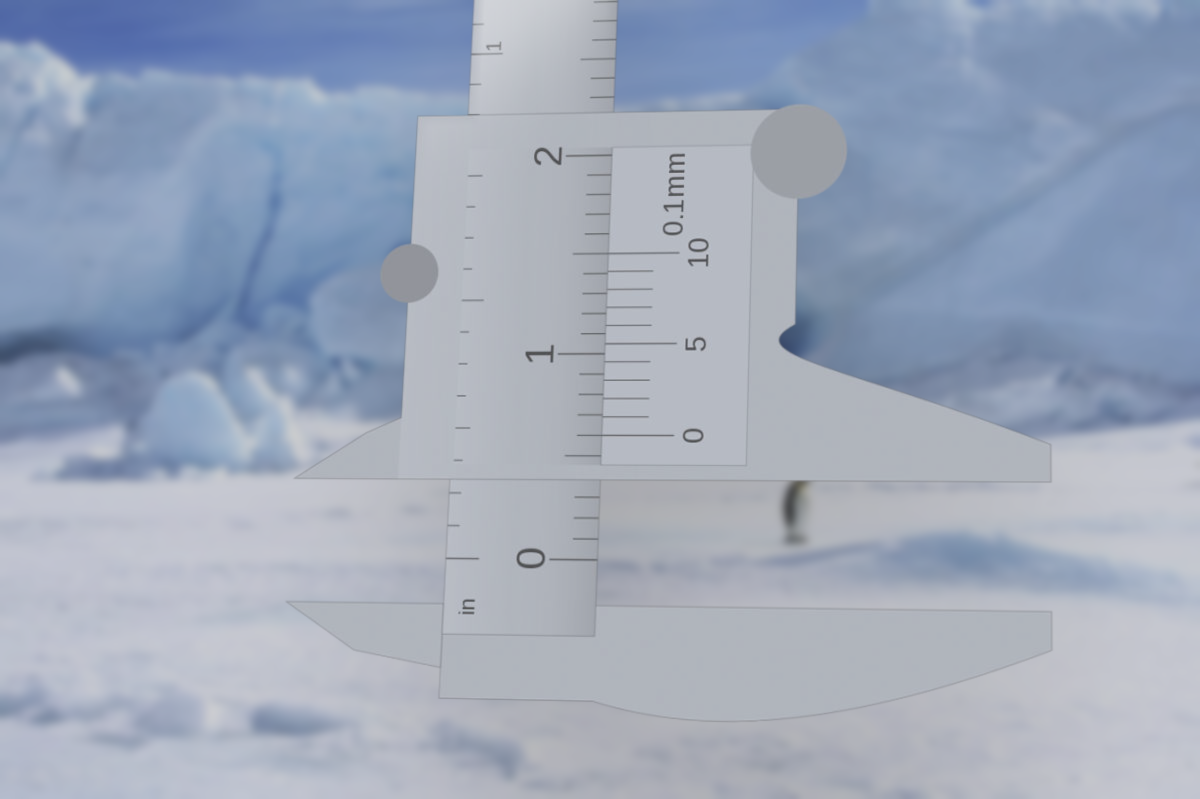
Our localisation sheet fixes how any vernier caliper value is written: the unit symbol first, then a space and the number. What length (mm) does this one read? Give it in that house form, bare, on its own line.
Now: mm 6.0
